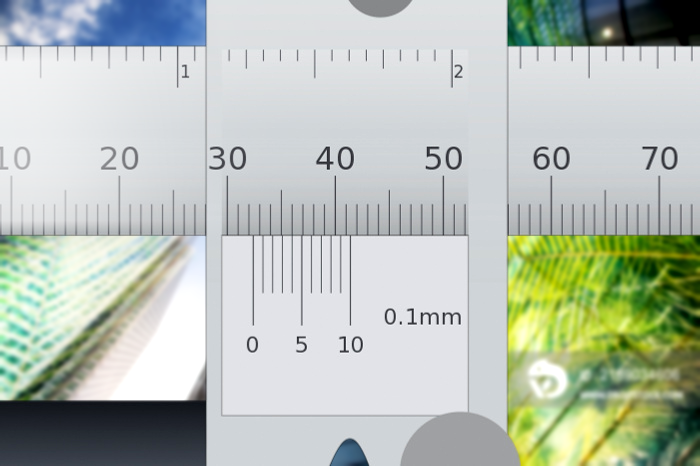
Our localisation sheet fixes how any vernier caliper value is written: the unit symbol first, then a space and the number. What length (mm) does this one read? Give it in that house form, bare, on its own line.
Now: mm 32.4
